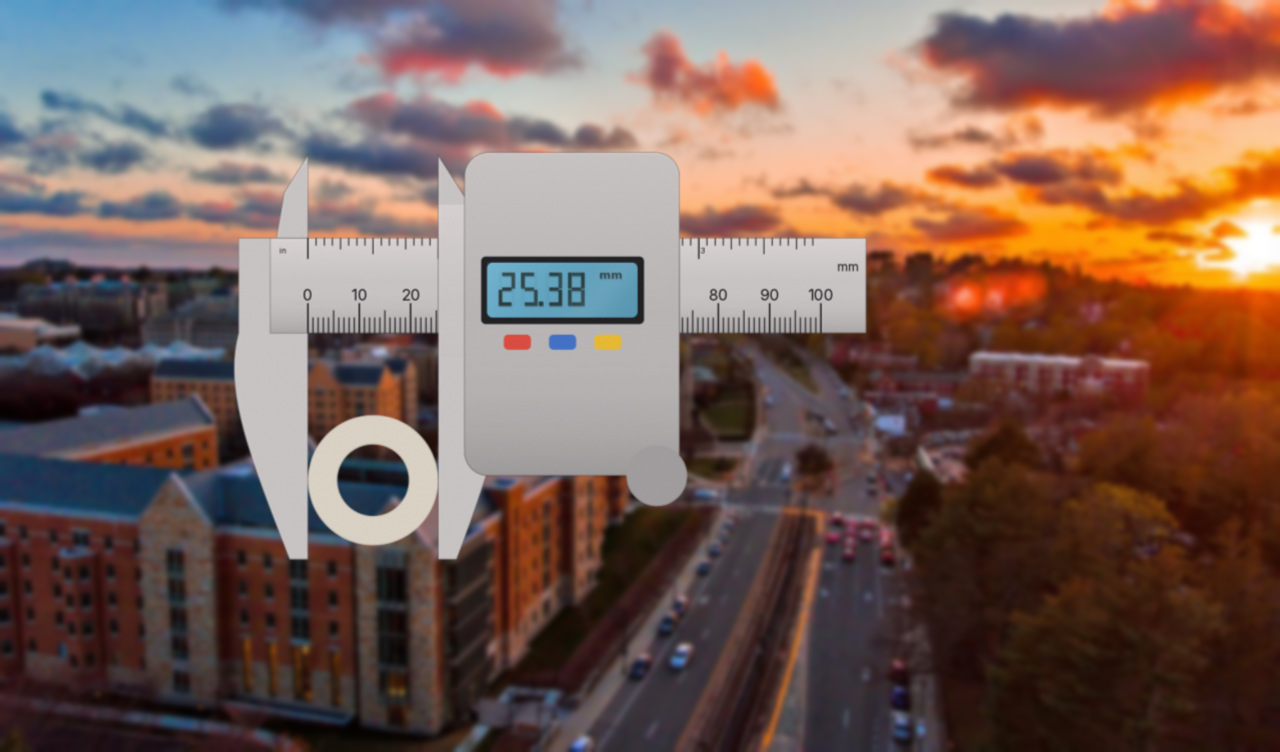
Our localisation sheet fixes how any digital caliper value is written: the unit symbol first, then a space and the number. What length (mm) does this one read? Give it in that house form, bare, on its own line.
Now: mm 25.38
